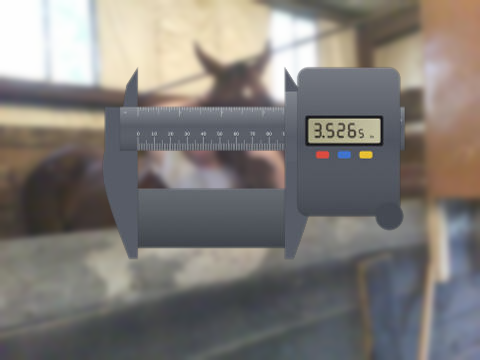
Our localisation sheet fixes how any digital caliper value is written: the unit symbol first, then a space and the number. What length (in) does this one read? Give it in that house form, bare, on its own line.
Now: in 3.5265
